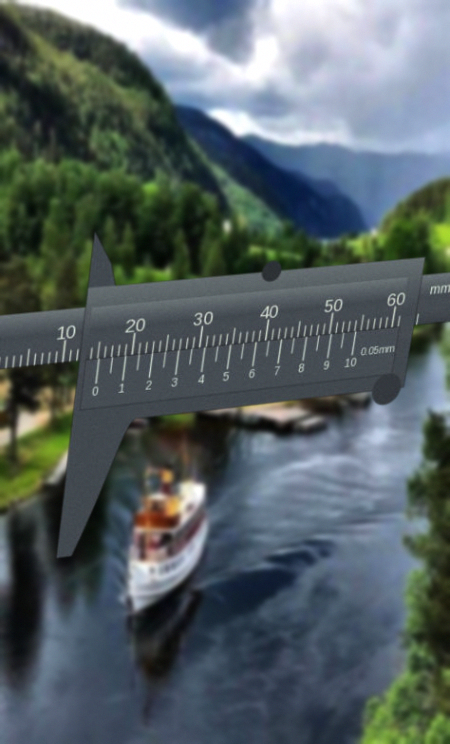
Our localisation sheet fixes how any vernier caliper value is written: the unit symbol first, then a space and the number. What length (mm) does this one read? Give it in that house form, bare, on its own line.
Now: mm 15.2
